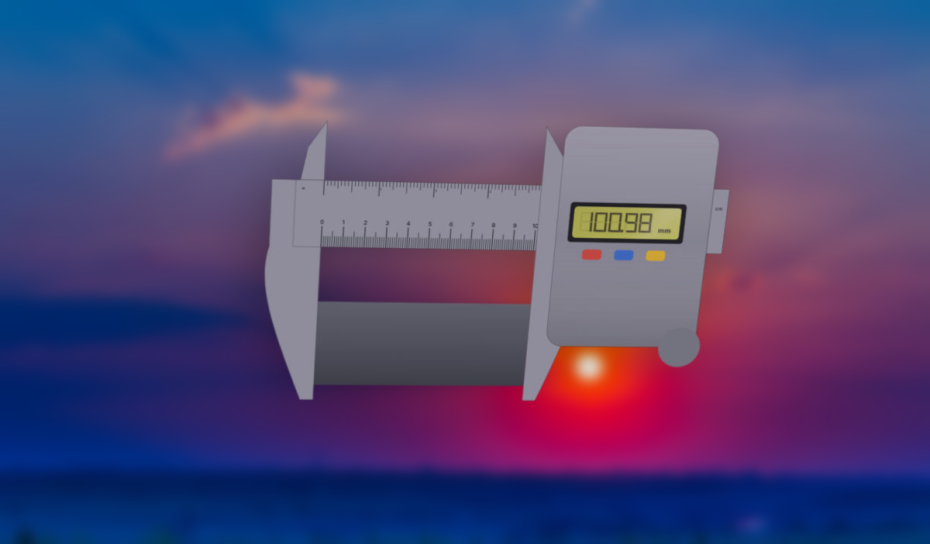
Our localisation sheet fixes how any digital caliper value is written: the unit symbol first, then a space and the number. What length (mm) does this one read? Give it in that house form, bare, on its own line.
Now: mm 100.98
